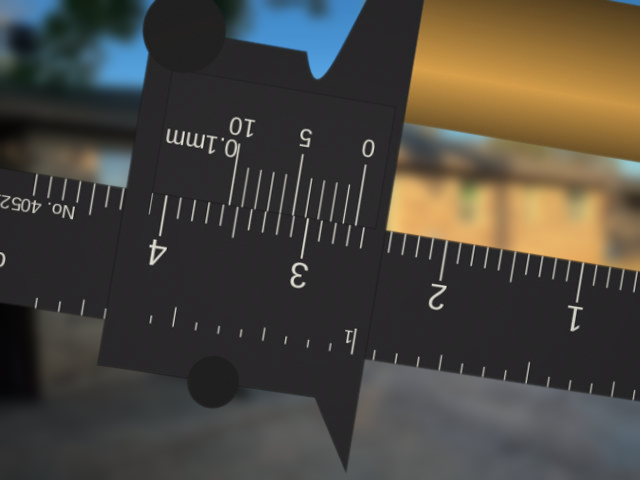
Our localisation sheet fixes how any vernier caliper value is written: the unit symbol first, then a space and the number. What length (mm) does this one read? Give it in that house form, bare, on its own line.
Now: mm 26.6
